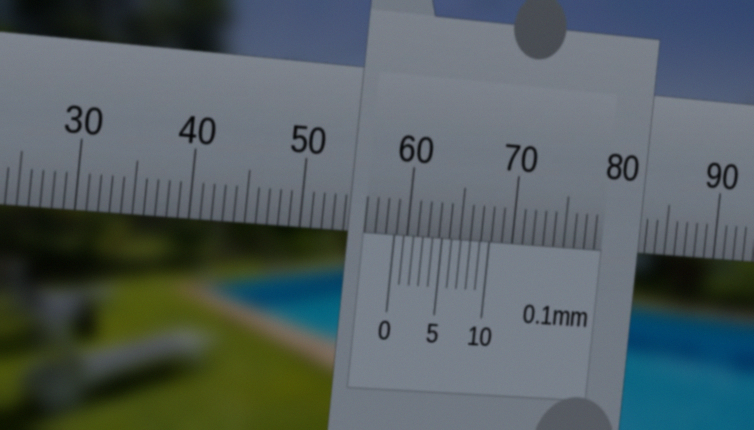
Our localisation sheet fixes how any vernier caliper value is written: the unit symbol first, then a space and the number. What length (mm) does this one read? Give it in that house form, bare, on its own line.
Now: mm 58.8
